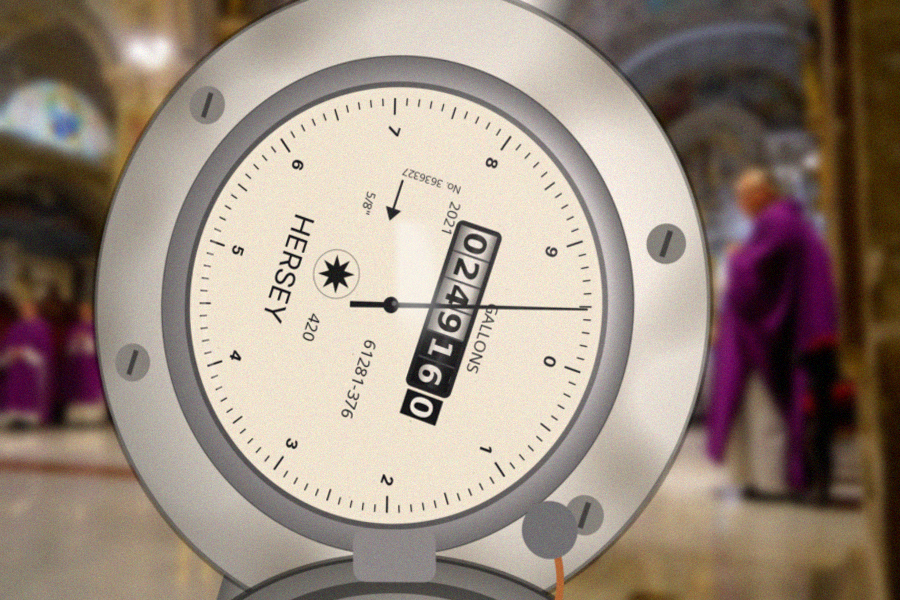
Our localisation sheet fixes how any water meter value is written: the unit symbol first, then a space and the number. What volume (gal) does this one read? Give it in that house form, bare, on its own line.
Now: gal 249159.5
